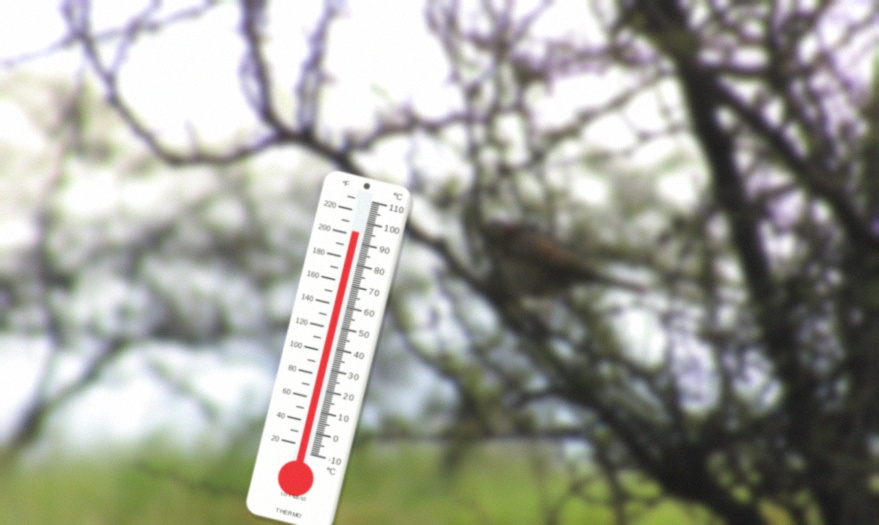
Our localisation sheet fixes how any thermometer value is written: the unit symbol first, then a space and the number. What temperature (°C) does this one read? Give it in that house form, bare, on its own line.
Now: °C 95
